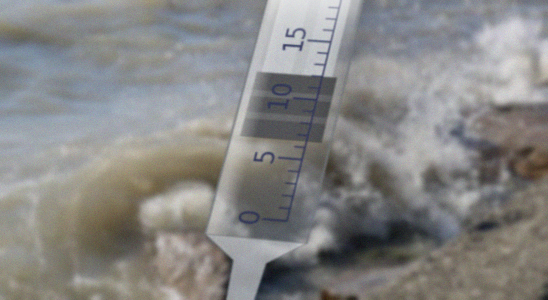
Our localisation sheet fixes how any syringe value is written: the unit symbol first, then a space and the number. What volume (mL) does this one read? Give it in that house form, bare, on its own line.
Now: mL 6.5
